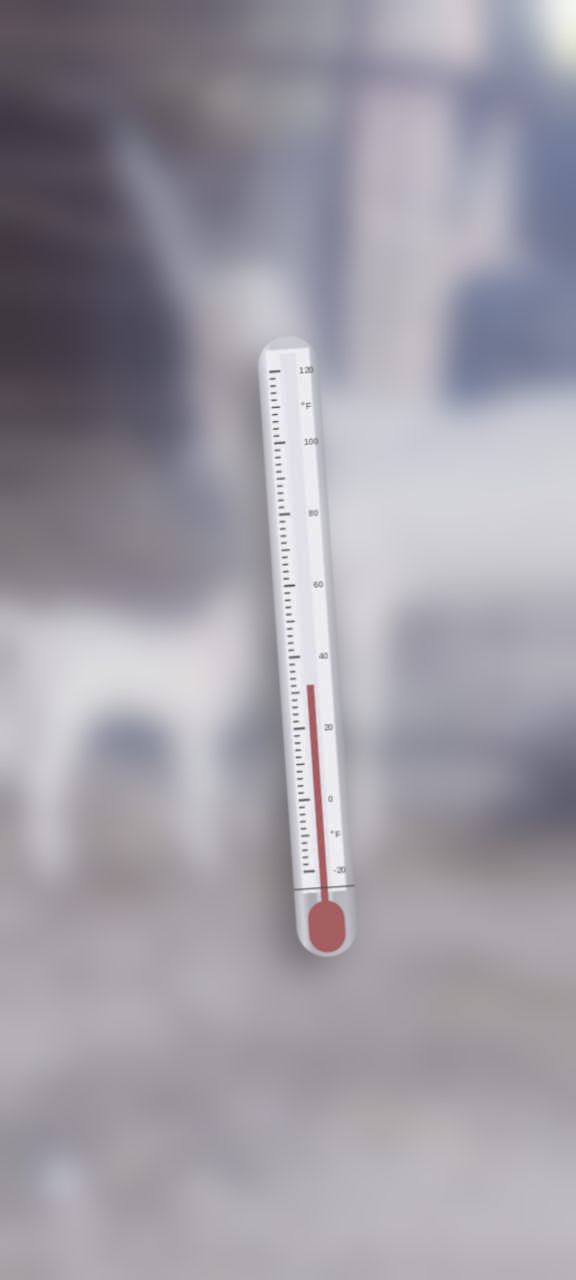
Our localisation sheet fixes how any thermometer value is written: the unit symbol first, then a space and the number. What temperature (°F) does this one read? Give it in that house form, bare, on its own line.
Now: °F 32
